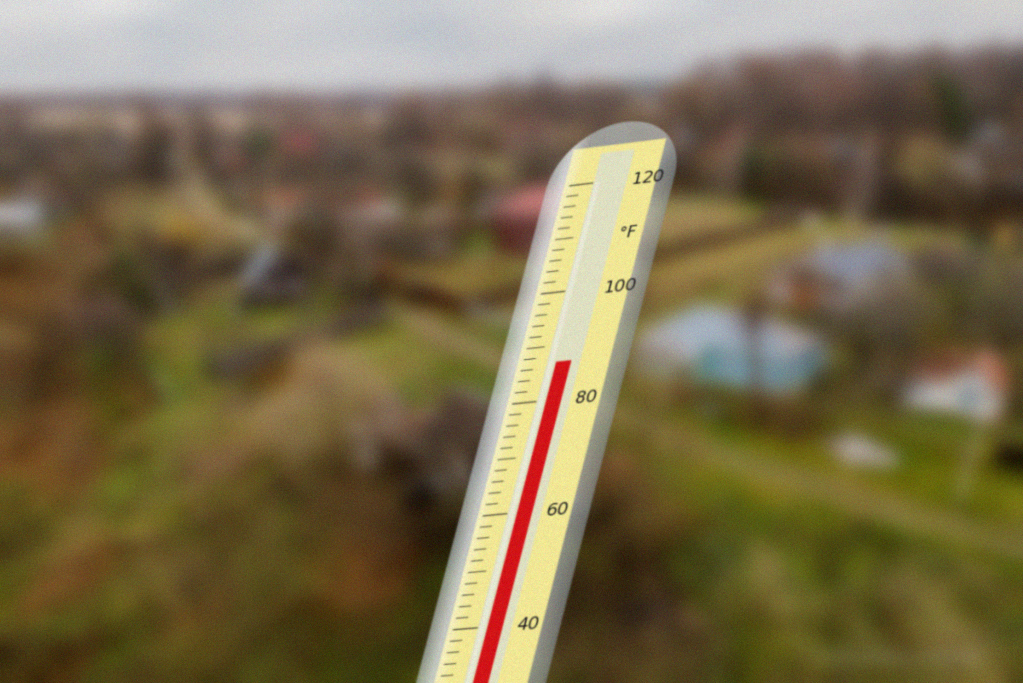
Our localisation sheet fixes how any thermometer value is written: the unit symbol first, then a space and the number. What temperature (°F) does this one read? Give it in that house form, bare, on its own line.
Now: °F 87
